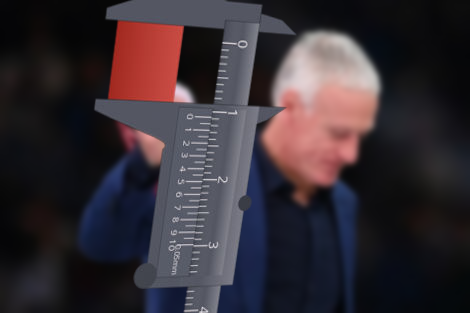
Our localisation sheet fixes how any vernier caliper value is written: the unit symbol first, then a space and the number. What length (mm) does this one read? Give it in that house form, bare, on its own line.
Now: mm 10.8
